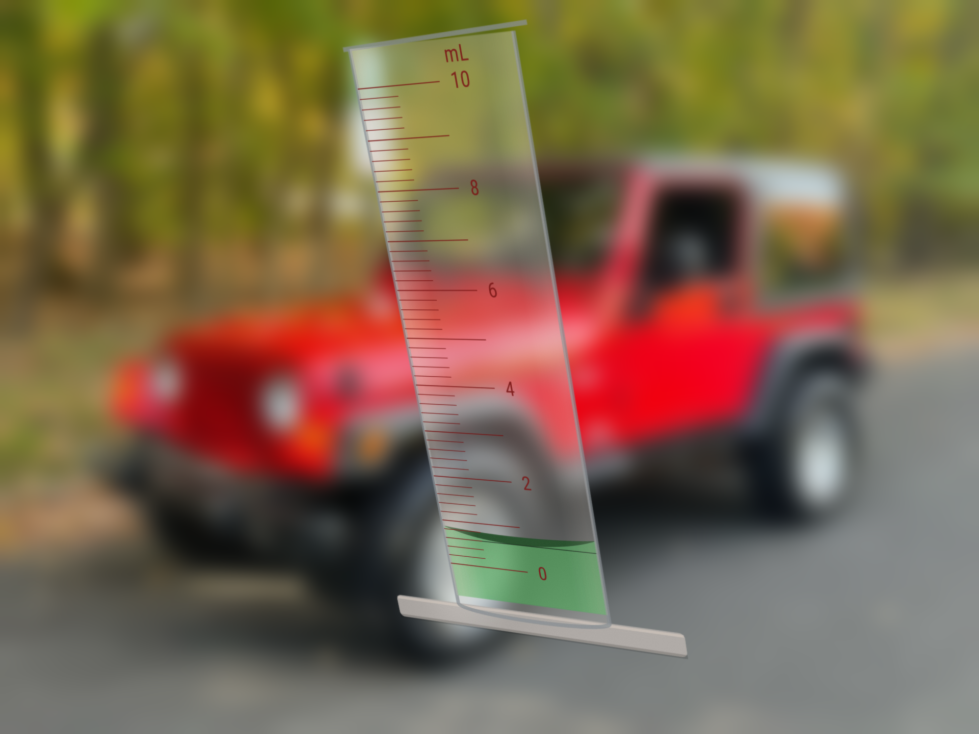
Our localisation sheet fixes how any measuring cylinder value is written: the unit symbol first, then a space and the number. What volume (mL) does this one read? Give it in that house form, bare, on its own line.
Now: mL 0.6
